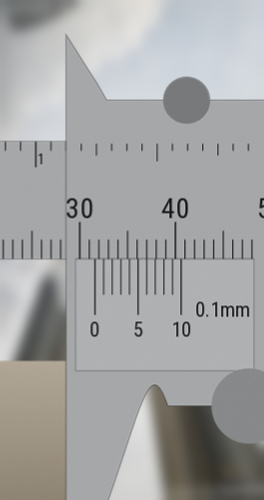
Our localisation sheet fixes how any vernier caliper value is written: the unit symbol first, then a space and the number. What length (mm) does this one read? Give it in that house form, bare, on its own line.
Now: mm 31.6
